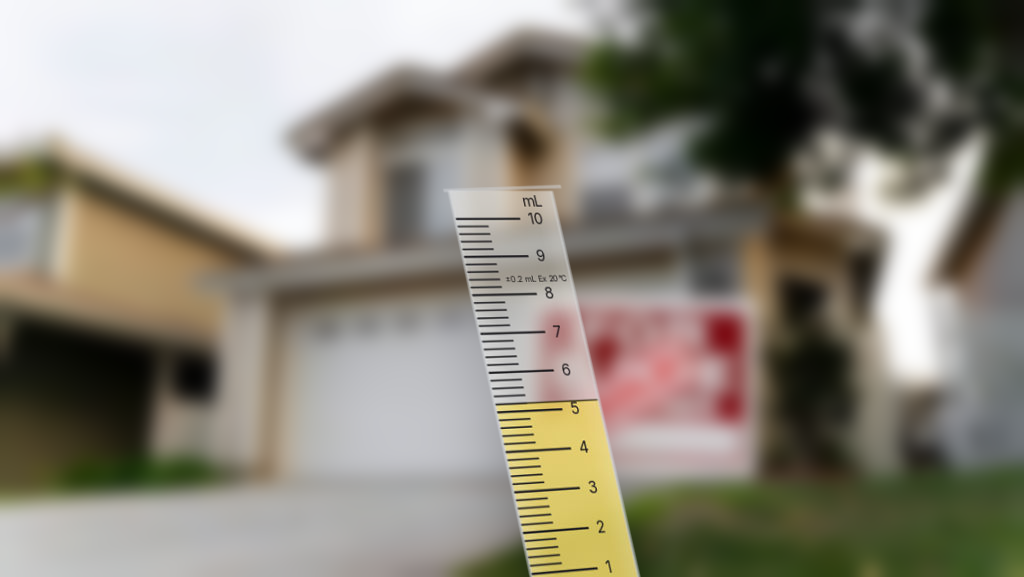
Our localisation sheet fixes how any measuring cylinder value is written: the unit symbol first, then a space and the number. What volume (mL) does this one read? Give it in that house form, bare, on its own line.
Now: mL 5.2
